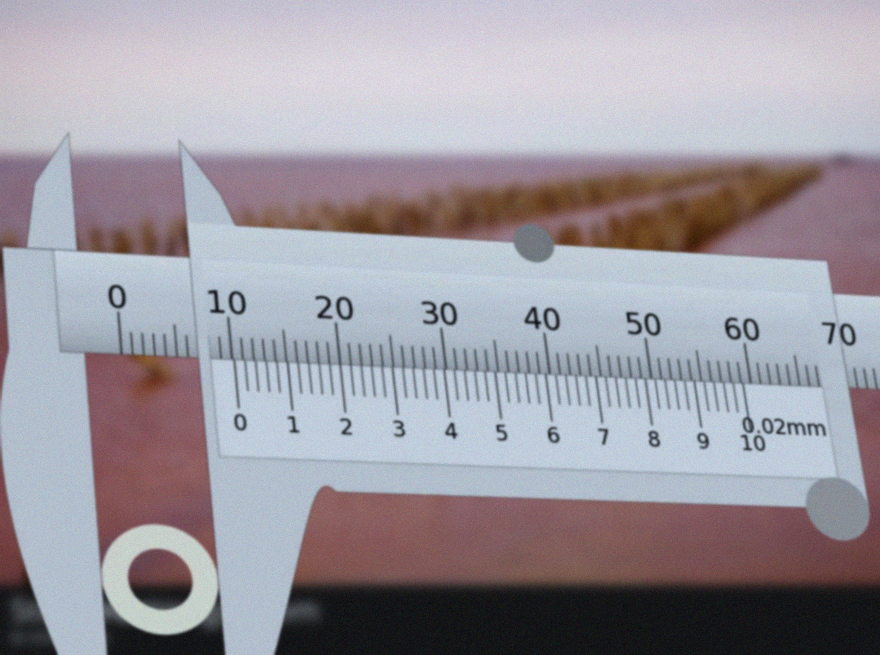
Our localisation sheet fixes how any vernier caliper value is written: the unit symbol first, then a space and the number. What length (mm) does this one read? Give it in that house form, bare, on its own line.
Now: mm 10.2
